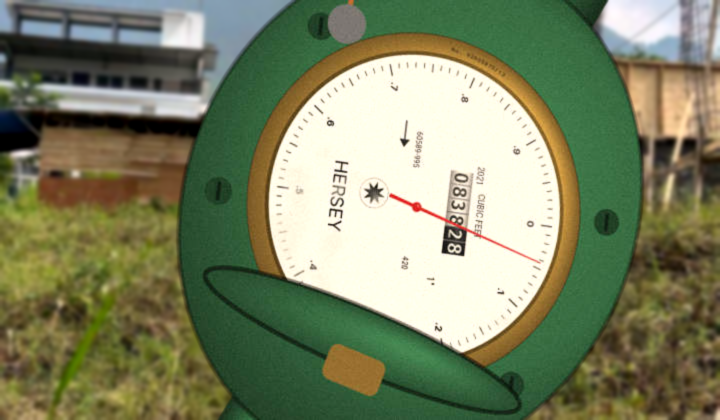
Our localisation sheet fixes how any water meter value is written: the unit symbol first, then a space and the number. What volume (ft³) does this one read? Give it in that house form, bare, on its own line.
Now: ft³ 83828.04
